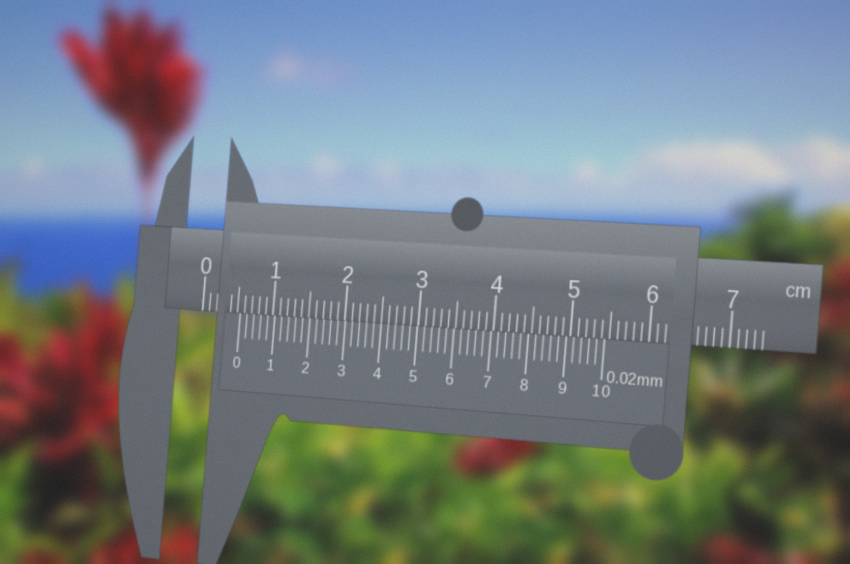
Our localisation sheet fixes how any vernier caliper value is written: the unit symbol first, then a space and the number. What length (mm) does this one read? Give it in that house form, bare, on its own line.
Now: mm 5.4
